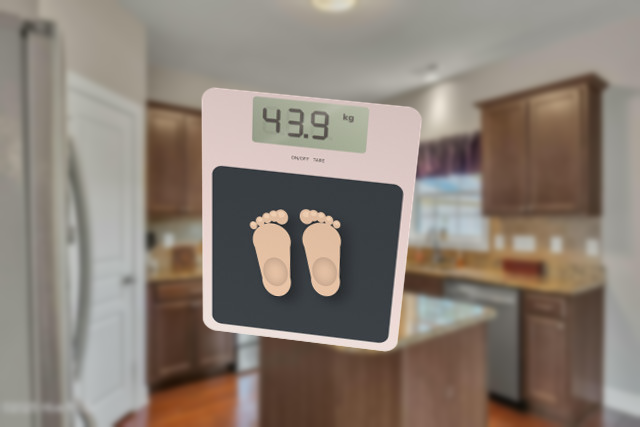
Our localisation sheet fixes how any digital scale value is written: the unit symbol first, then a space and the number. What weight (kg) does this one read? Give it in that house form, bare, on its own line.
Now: kg 43.9
